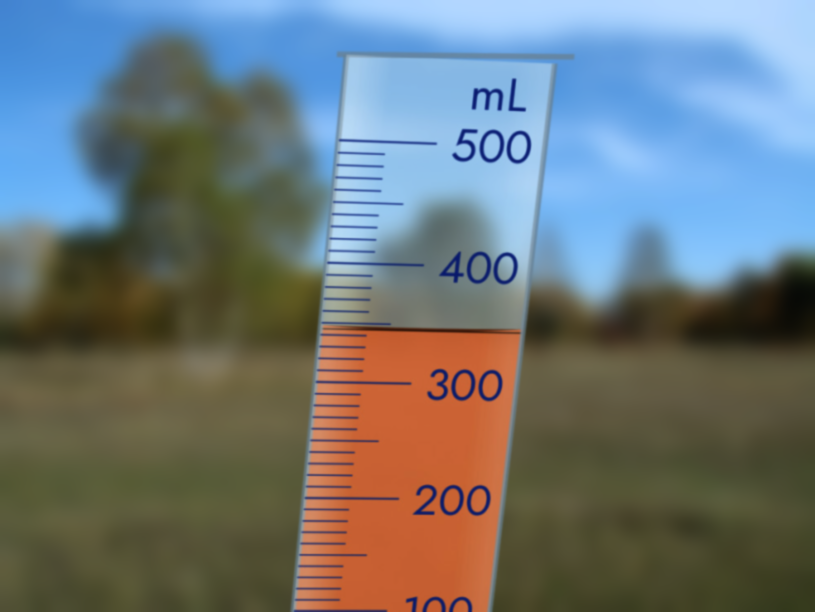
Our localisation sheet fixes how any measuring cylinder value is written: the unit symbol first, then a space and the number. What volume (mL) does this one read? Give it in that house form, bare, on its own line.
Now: mL 345
